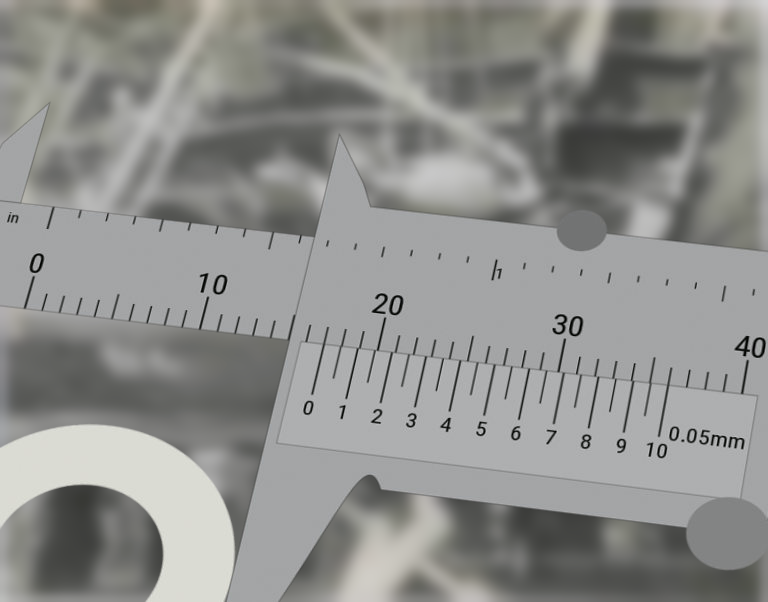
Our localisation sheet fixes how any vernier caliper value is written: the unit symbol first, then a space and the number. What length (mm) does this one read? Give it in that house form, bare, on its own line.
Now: mm 17.0
